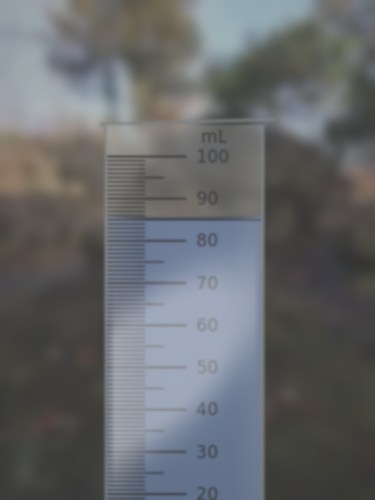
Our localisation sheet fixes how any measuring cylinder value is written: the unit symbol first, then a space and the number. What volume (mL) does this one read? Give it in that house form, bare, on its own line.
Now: mL 85
